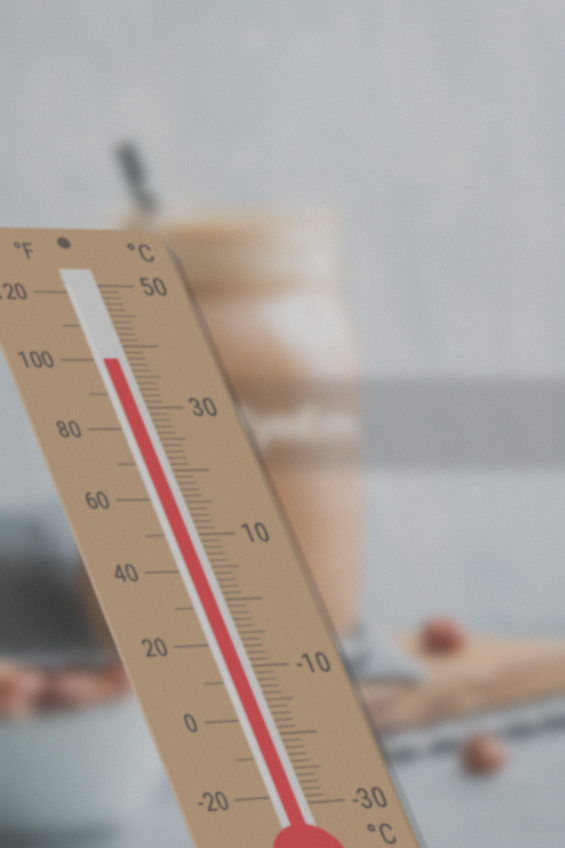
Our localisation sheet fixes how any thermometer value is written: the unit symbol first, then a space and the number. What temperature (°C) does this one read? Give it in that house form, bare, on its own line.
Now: °C 38
